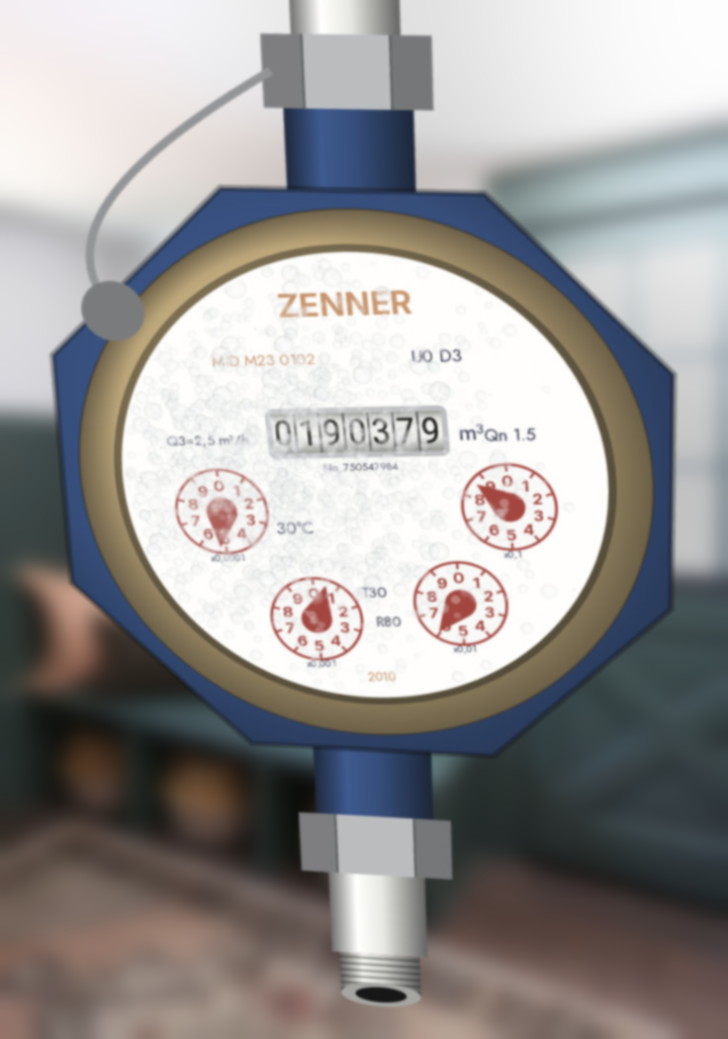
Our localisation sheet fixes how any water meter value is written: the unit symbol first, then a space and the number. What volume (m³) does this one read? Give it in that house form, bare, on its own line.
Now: m³ 190379.8605
